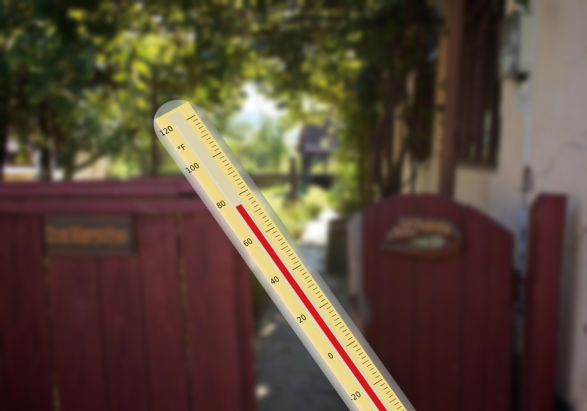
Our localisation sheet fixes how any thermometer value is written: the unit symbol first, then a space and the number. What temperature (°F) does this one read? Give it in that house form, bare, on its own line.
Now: °F 76
